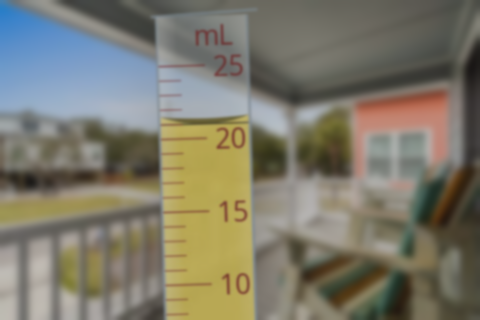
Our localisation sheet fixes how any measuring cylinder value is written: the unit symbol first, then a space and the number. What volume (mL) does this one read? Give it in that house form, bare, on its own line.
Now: mL 21
